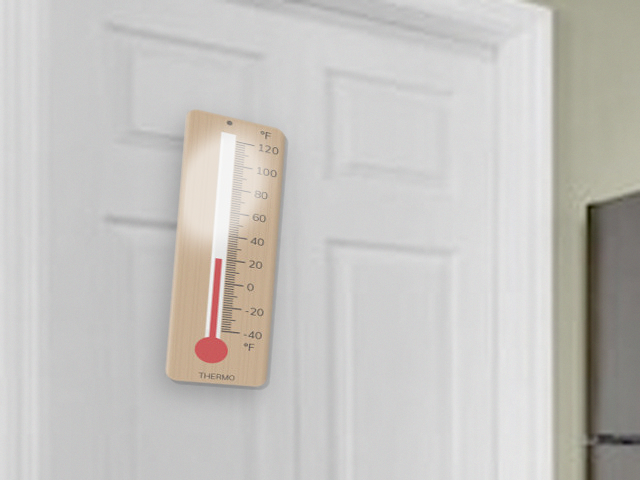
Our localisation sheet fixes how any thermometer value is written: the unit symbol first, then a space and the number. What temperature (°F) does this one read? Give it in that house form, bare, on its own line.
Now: °F 20
